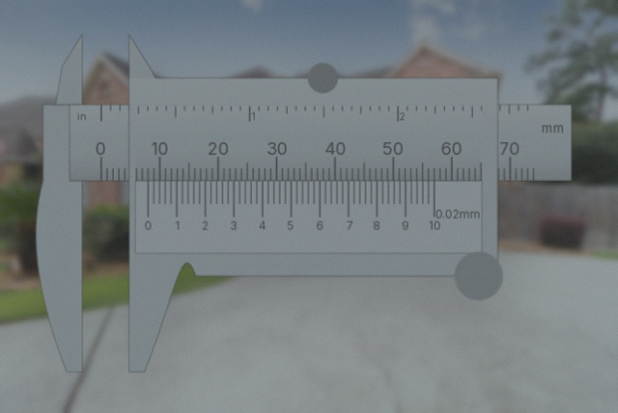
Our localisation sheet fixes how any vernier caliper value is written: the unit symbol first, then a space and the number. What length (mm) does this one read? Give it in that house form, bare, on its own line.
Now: mm 8.0
